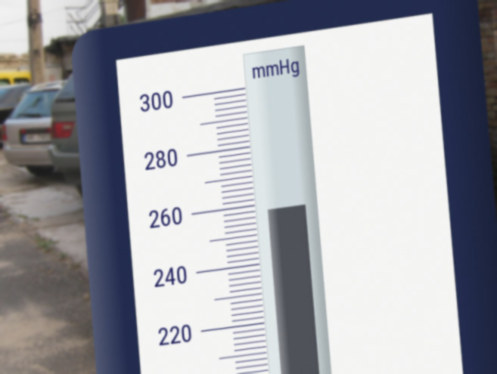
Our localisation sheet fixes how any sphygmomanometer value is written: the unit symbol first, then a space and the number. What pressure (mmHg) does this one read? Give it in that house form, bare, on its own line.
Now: mmHg 258
